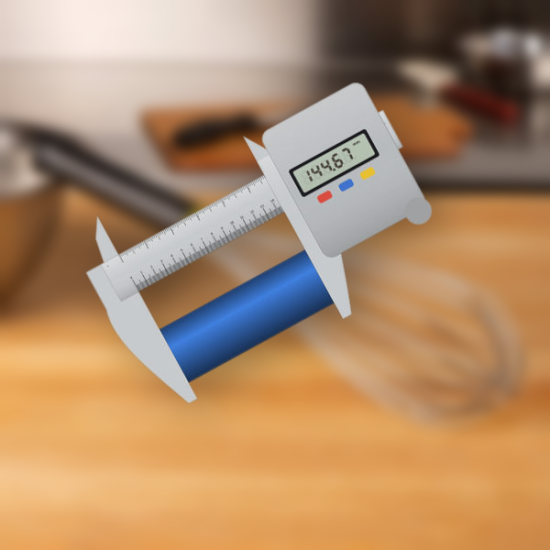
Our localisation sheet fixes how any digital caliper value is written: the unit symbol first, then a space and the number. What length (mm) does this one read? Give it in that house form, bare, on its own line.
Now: mm 144.67
